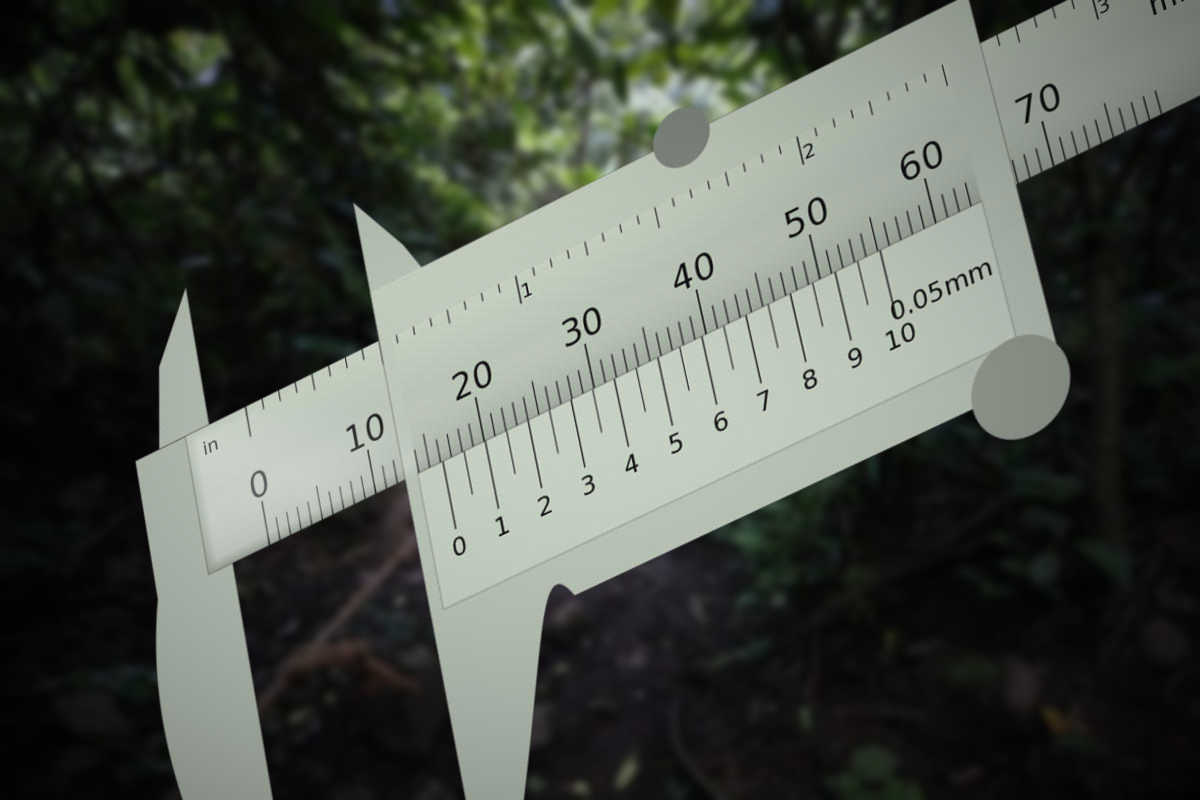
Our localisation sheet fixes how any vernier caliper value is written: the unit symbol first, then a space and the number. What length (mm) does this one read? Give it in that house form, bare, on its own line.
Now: mm 16.2
